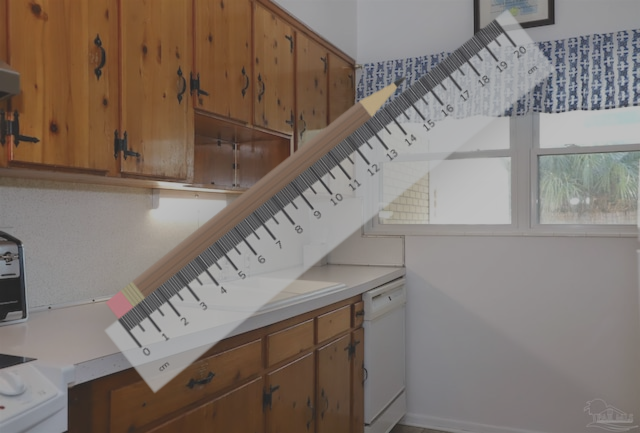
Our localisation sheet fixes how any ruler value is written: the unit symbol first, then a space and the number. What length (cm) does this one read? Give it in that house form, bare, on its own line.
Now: cm 15.5
